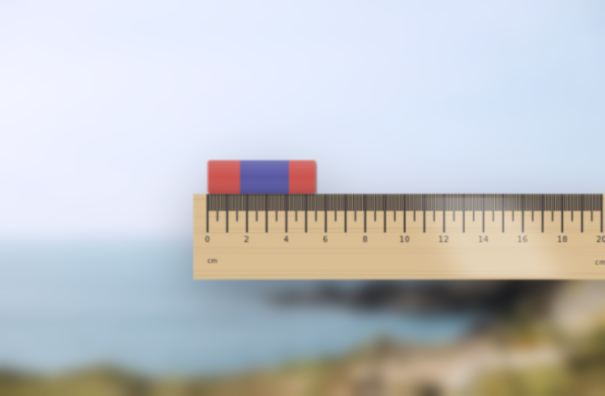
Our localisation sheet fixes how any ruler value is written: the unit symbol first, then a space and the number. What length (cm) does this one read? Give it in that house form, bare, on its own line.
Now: cm 5.5
